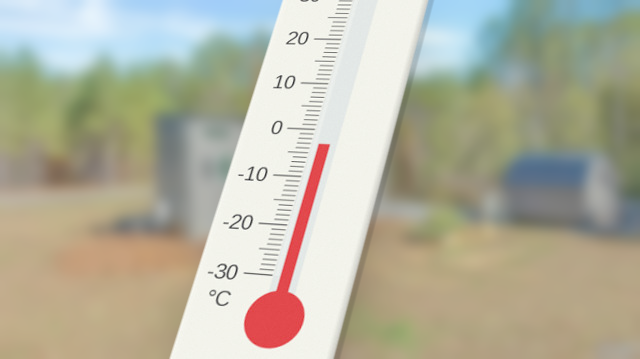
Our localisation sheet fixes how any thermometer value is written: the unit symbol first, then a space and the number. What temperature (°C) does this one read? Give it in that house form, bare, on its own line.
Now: °C -3
